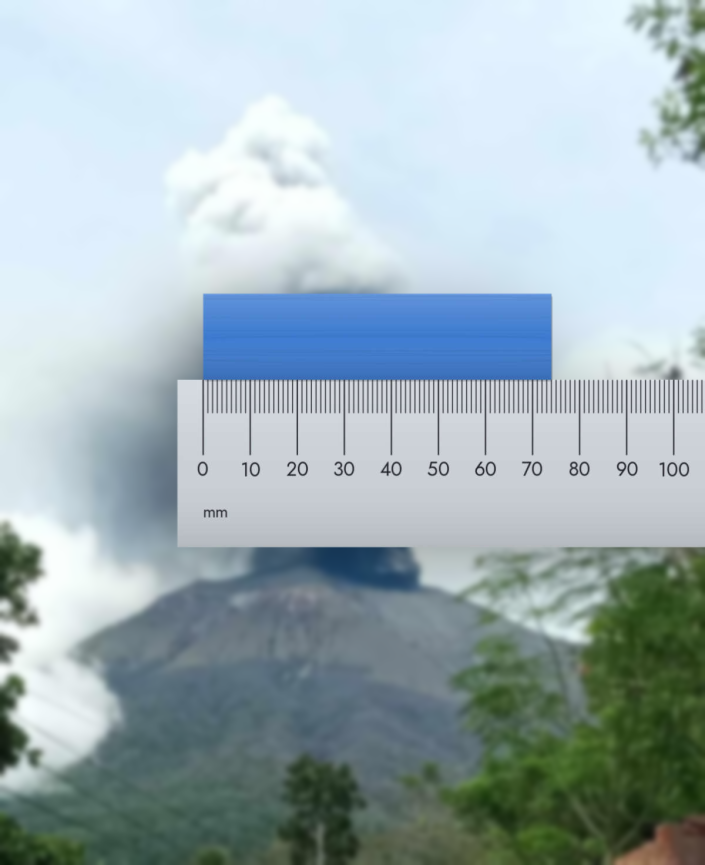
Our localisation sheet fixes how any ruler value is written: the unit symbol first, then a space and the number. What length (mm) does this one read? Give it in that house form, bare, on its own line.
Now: mm 74
